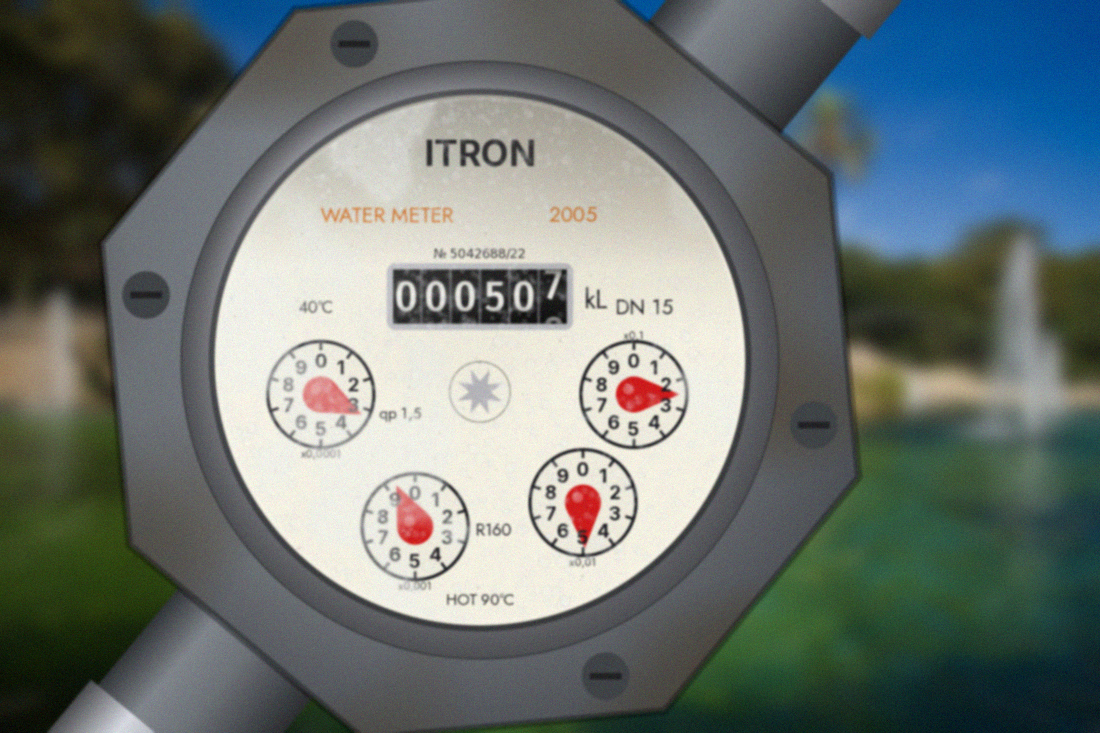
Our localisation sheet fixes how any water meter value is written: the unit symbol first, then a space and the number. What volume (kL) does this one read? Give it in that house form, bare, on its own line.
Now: kL 507.2493
